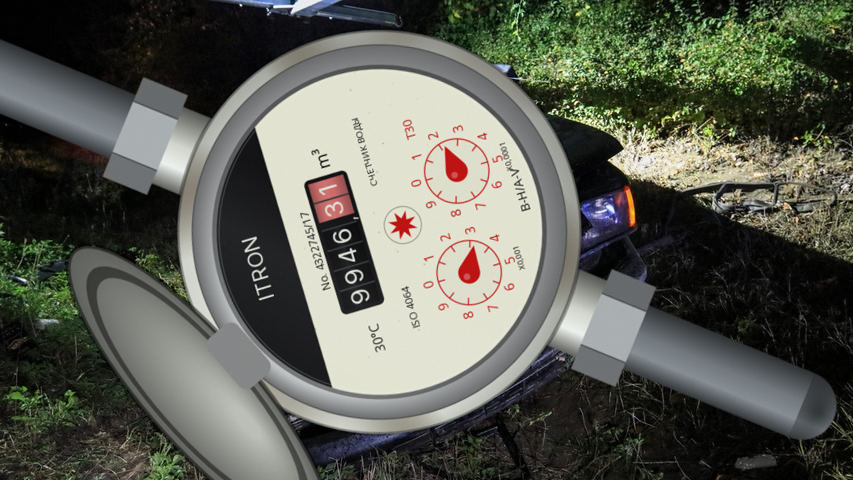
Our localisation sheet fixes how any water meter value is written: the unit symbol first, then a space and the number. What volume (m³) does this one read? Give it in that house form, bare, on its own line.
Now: m³ 9946.3132
